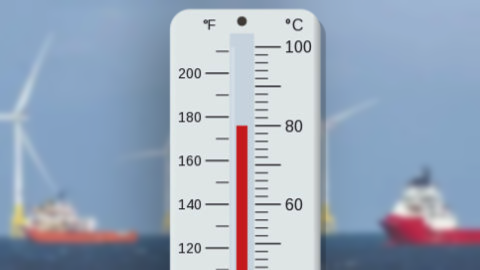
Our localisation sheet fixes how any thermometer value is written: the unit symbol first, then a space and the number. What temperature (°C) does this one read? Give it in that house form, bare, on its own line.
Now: °C 80
